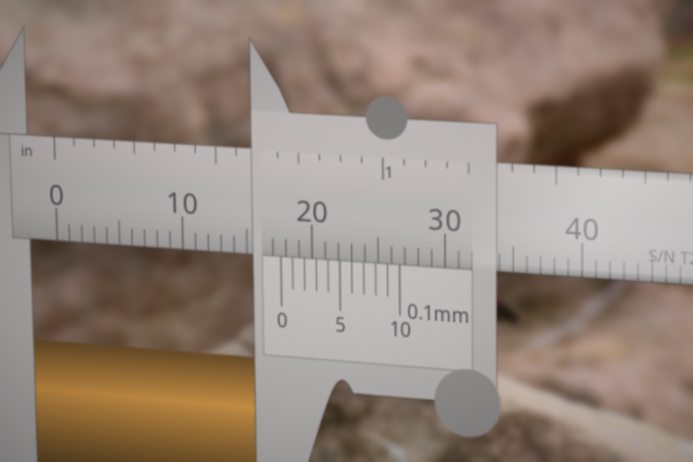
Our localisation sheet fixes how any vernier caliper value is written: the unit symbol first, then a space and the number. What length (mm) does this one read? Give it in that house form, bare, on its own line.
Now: mm 17.6
